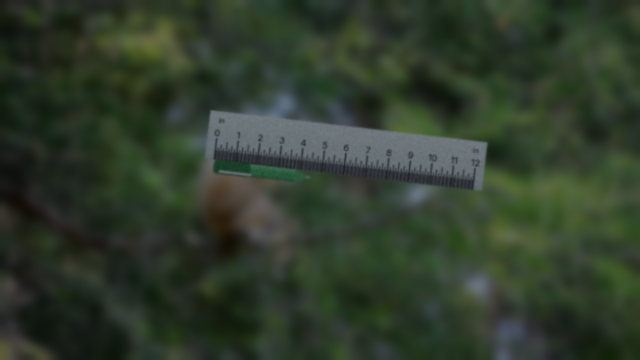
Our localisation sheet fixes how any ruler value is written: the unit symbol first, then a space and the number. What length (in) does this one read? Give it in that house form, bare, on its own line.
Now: in 4.5
